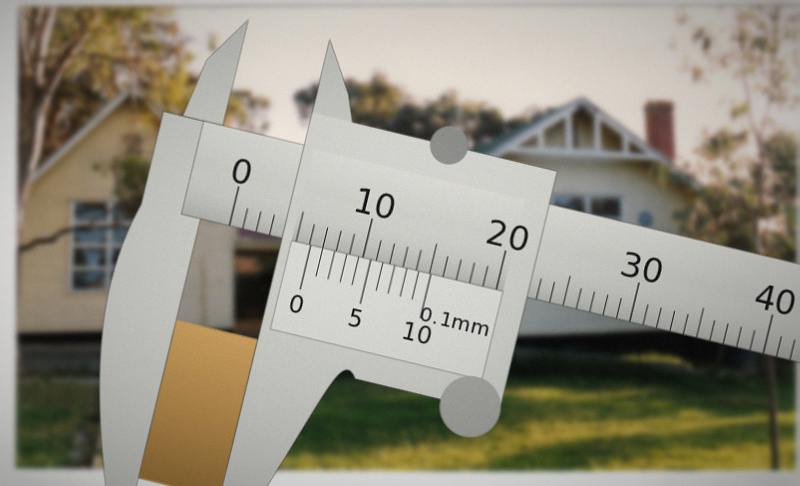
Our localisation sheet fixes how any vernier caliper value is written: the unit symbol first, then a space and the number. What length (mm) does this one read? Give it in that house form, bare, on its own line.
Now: mm 6.1
